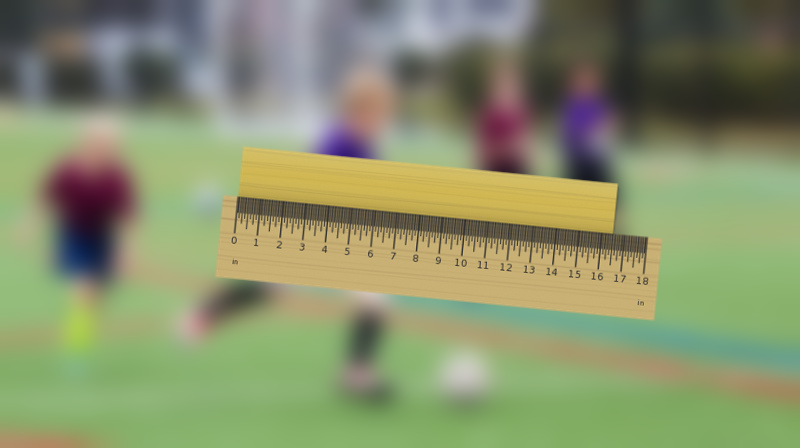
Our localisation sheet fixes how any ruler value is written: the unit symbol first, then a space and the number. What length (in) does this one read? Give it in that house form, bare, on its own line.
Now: in 16.5
